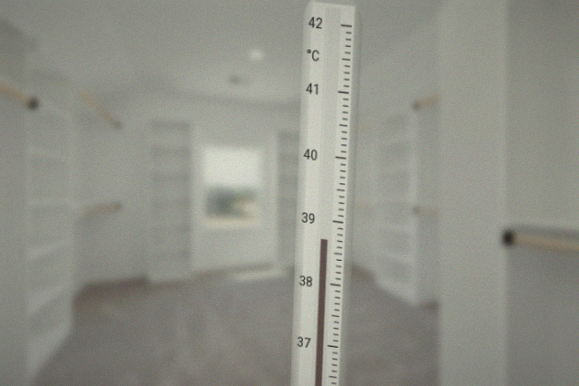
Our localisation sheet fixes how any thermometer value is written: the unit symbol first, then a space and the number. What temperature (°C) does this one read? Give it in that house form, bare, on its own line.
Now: °C 38.7
